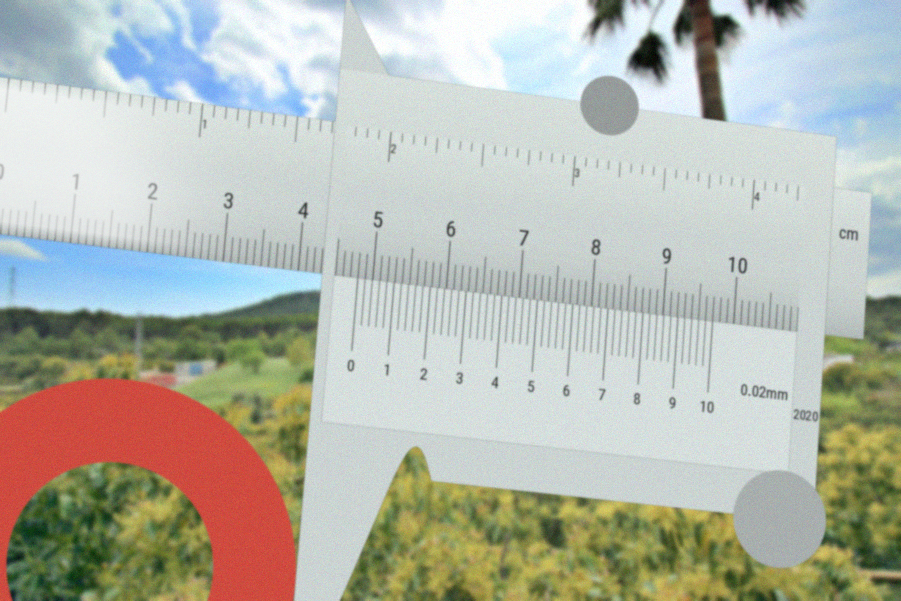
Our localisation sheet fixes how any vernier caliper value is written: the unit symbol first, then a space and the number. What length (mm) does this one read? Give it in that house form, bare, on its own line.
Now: mm 48.0
